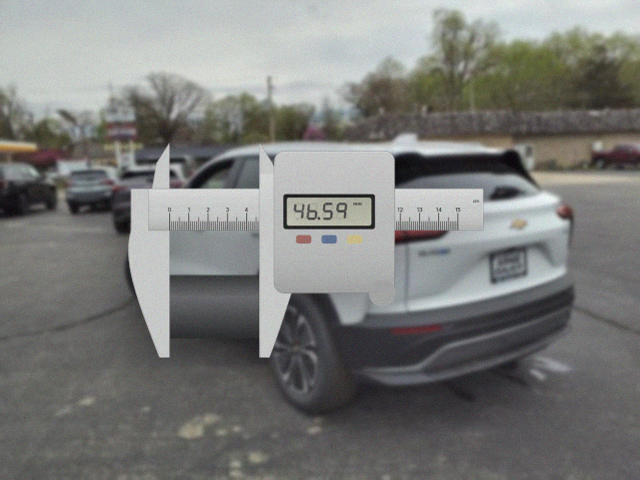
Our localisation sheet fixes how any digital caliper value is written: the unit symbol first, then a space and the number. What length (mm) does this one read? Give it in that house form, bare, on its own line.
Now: mm 46.59
